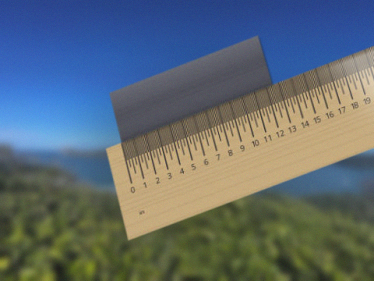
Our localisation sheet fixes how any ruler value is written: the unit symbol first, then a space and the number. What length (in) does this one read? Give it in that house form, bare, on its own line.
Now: in 12.5
